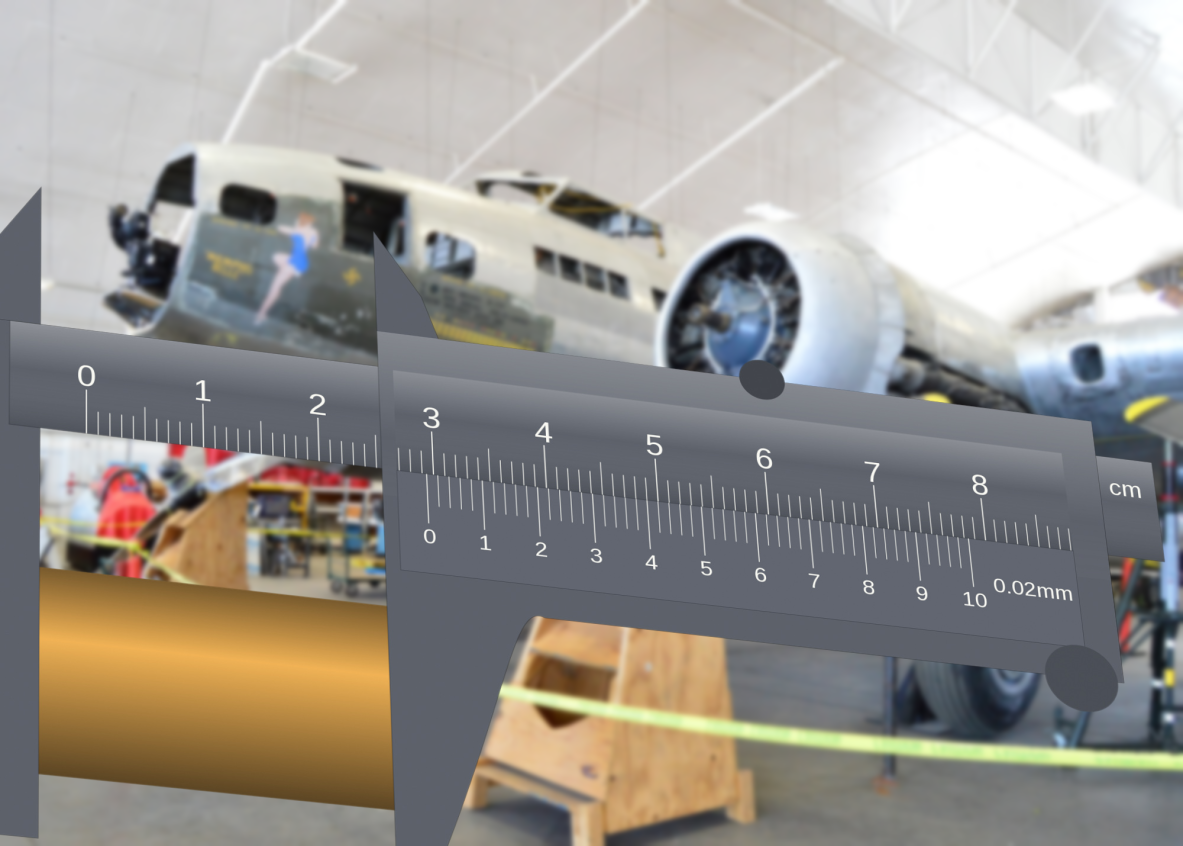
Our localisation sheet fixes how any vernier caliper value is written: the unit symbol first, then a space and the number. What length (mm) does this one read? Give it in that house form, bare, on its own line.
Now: mm 29.4
